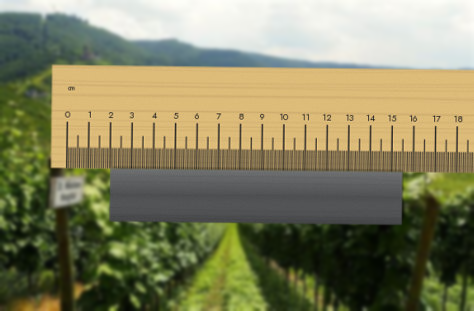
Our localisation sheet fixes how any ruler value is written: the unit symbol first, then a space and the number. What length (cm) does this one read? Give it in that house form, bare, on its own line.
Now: cm 13.5
